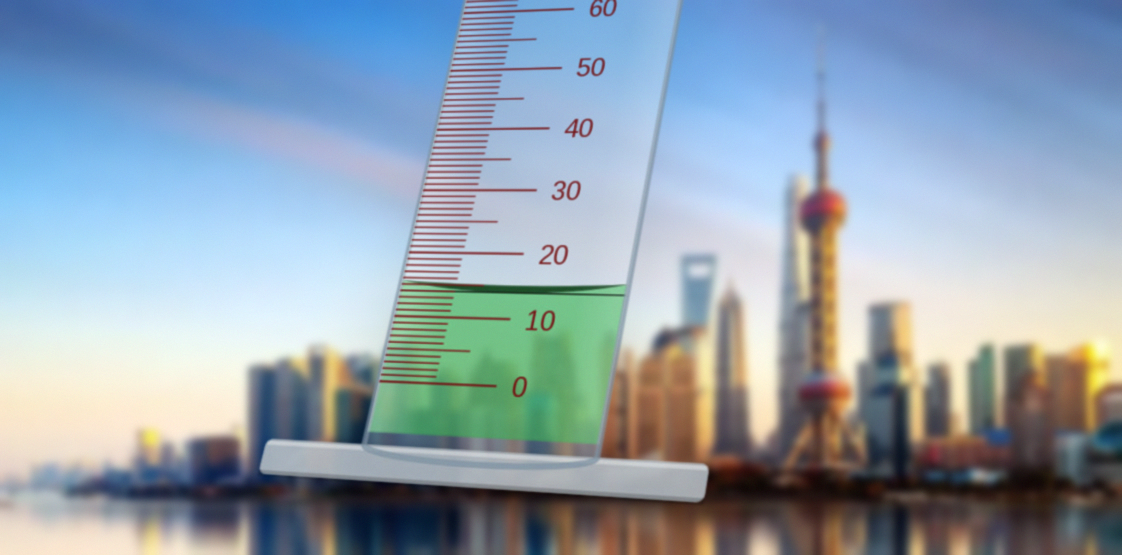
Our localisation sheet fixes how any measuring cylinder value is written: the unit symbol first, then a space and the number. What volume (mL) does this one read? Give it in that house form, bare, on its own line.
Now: mL 14
